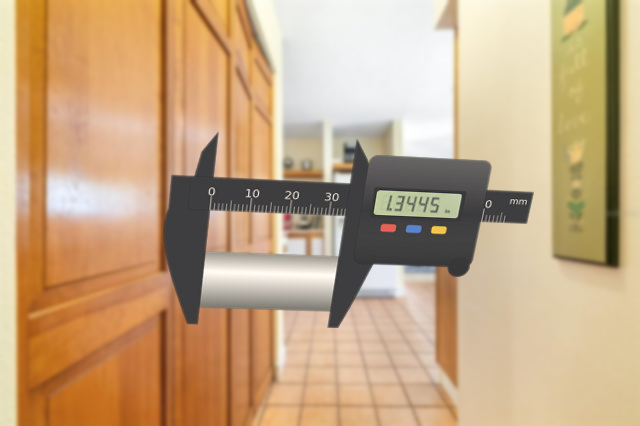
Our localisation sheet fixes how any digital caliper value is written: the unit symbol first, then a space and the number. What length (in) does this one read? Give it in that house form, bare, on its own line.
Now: in 1.3445
